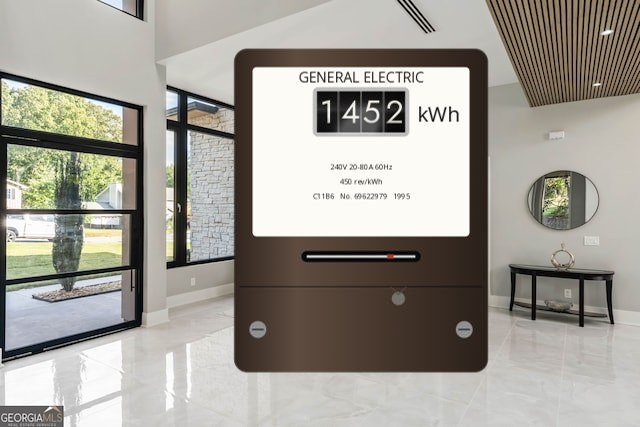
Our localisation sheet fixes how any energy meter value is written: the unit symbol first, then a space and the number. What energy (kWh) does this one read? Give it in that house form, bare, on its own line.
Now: kWh 1452
